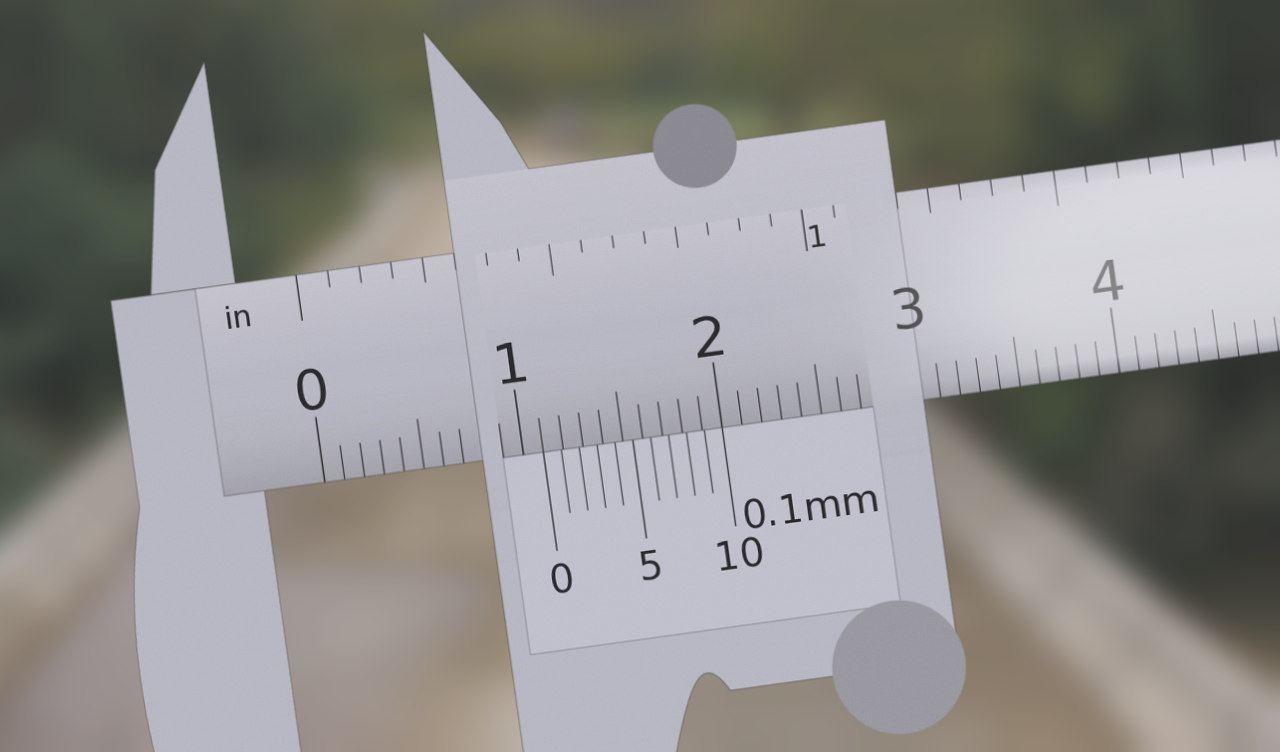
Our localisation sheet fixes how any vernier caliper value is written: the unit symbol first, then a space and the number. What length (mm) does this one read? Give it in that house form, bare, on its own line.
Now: mm 11.0
